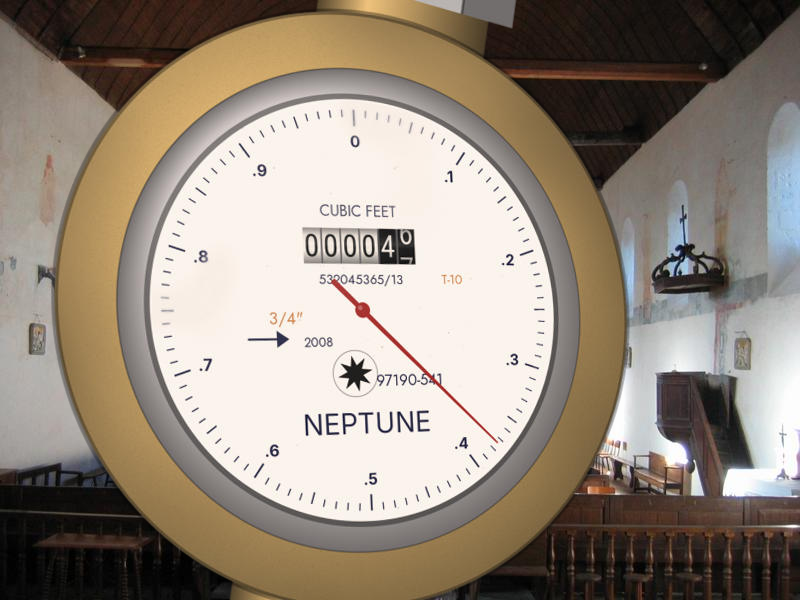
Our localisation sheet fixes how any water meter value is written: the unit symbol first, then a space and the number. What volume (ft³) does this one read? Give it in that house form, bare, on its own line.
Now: ft³ 46.37
